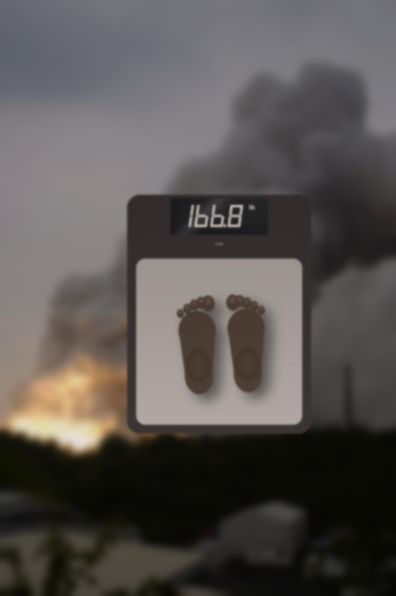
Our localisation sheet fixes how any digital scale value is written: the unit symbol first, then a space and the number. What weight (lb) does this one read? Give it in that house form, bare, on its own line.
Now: lb 166.8
